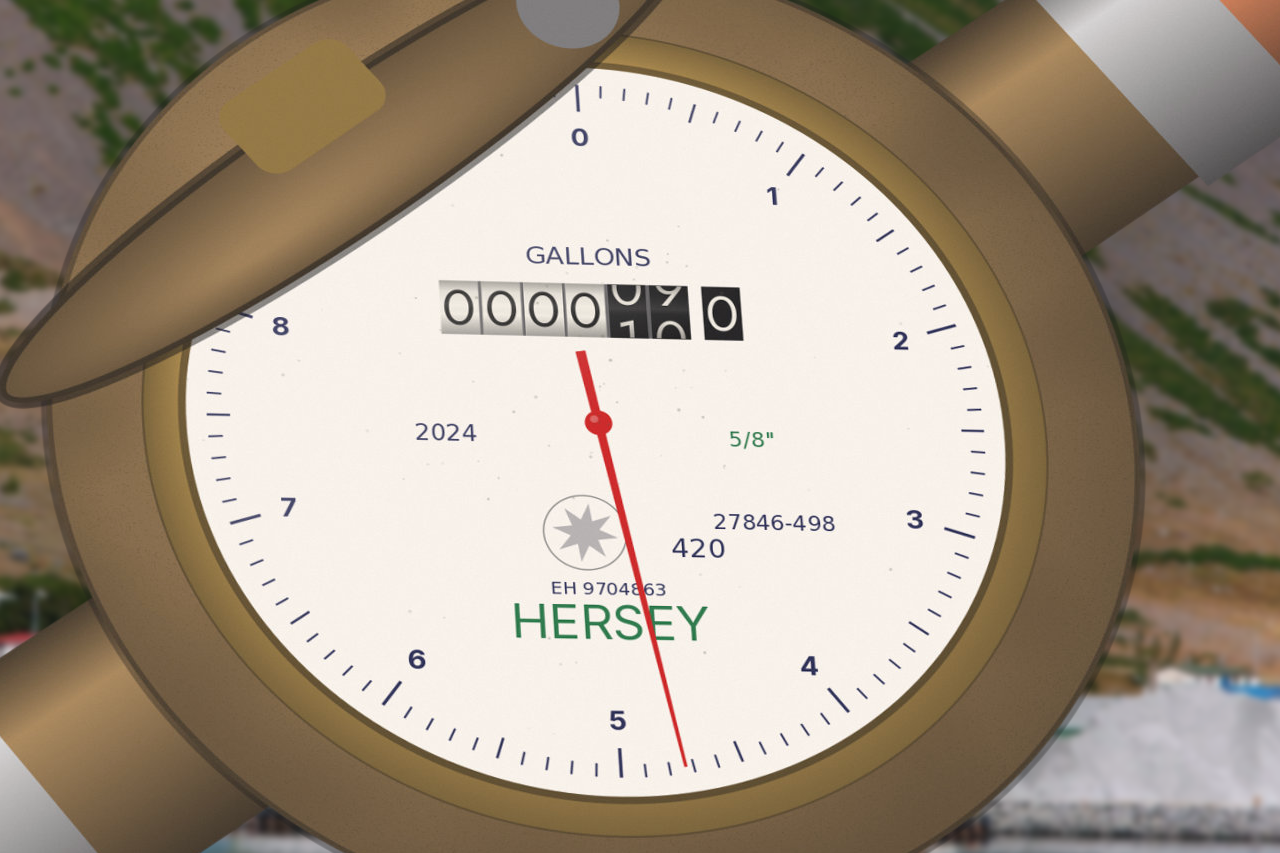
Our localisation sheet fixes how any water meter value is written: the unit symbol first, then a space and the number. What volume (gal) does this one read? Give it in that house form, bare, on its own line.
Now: gal 94.7
